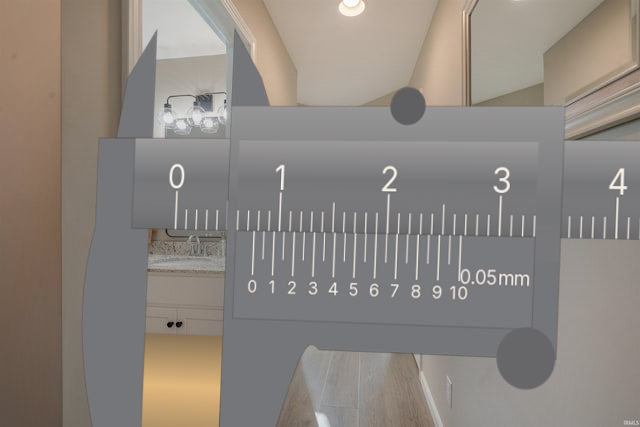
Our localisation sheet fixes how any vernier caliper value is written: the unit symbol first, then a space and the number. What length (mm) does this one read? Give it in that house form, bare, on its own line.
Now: mm 7.6
